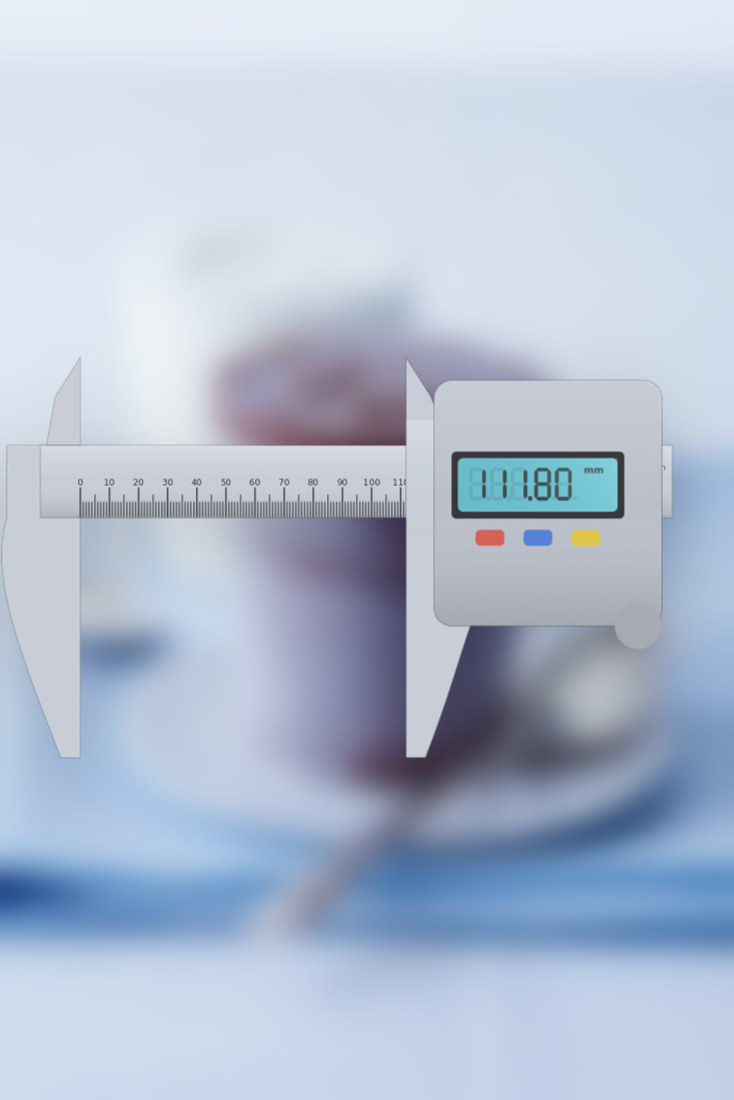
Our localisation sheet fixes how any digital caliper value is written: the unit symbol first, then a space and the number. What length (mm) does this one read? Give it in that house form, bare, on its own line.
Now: mm 111.80
